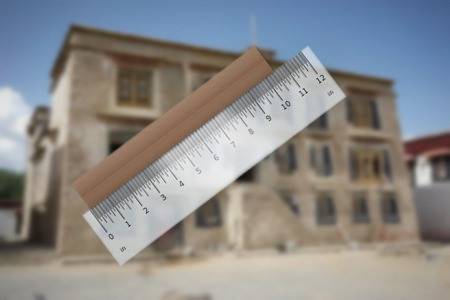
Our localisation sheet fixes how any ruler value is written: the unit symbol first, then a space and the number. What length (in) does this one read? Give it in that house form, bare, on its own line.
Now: in 10.5
